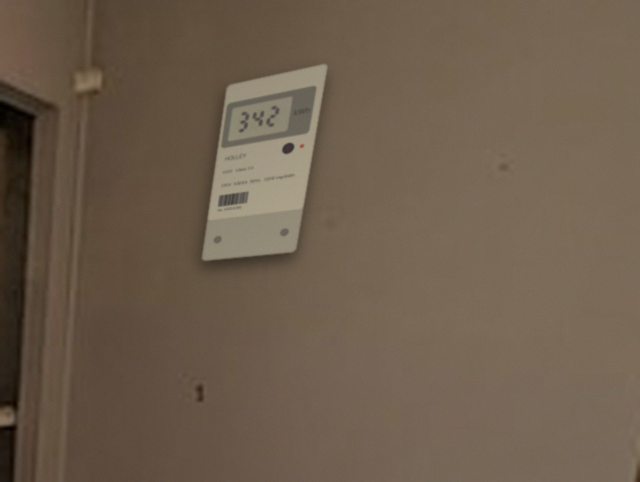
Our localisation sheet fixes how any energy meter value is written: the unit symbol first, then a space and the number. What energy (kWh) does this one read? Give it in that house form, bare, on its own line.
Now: kWh 342
